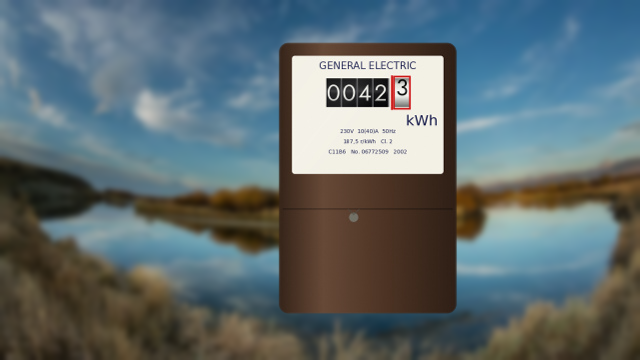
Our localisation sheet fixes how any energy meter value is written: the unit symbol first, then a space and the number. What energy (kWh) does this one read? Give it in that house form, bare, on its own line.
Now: kWh 42.3
